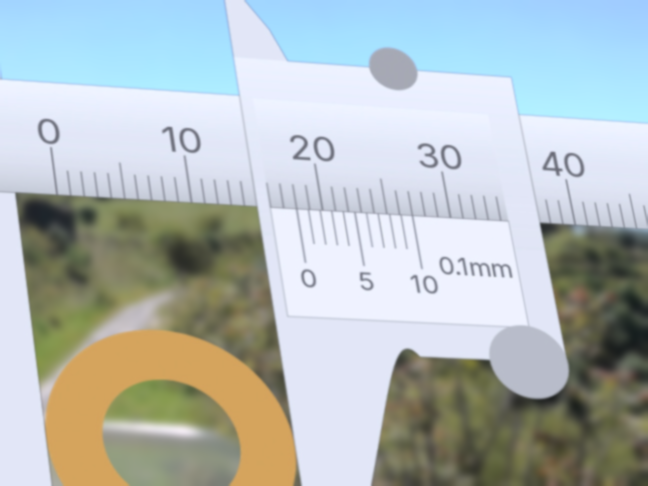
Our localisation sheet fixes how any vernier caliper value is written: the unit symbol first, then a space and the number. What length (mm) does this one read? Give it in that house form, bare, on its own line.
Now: mm 18.0
